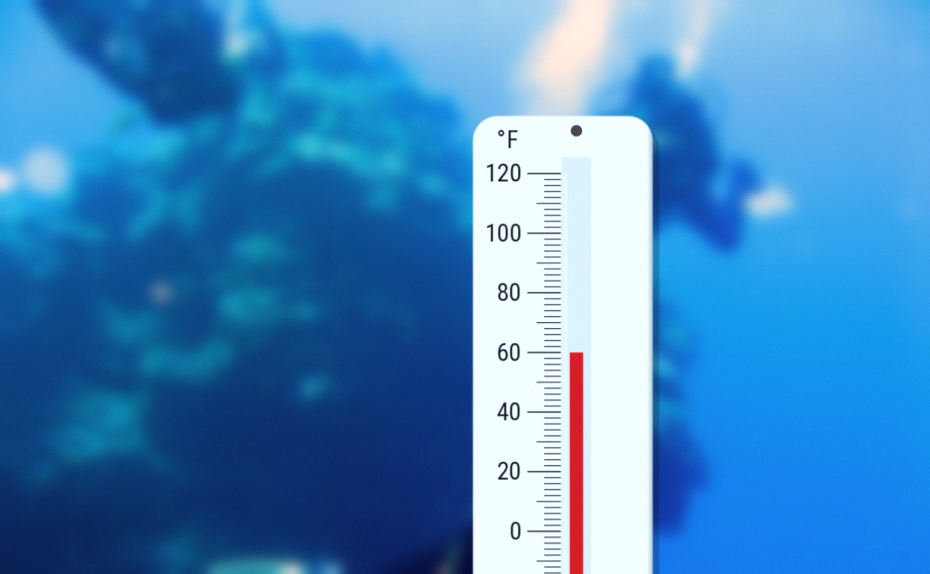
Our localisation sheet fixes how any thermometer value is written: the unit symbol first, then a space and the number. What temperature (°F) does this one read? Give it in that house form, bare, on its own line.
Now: °F 60
